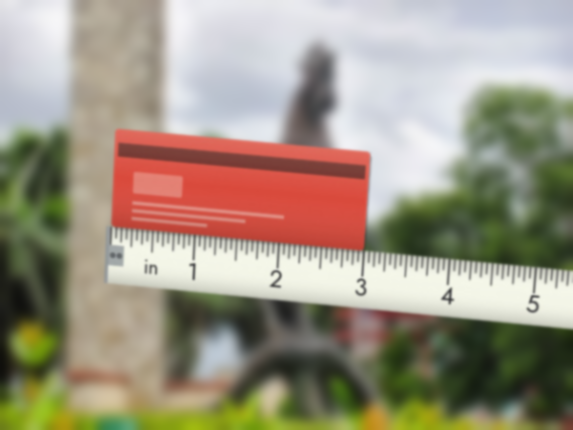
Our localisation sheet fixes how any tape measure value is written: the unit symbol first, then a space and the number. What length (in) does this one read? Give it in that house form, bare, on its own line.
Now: in 3
